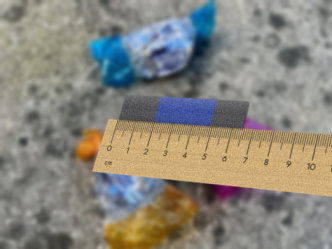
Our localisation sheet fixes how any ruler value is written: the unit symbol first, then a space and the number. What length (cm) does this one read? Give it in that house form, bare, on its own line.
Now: cm 6.5
